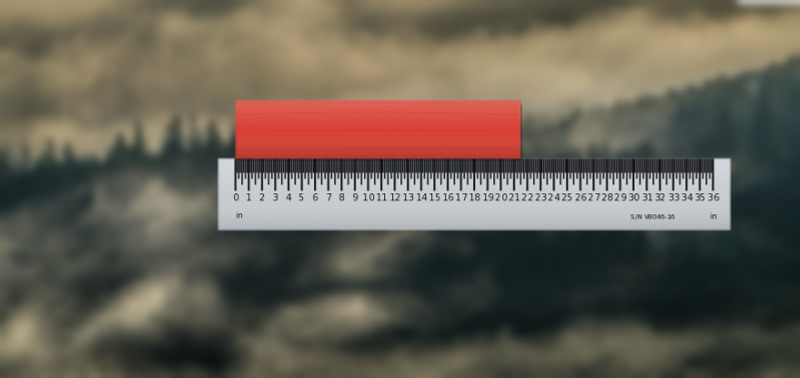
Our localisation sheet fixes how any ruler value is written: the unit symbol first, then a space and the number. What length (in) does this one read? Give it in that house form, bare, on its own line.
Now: in 21.5
